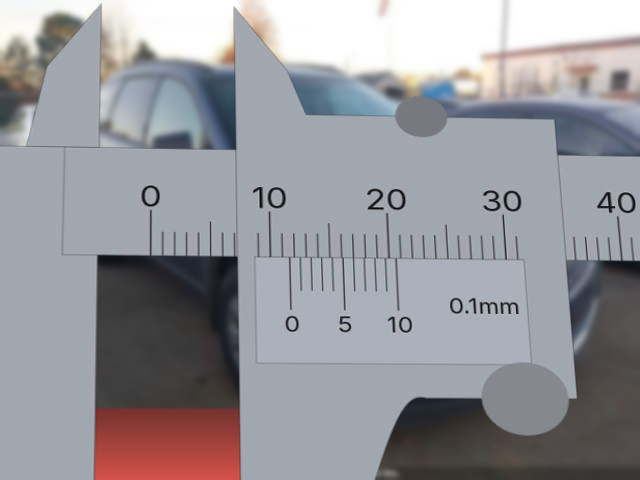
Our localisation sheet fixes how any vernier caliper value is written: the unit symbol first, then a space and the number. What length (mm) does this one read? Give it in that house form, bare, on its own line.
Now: mm 11.6
